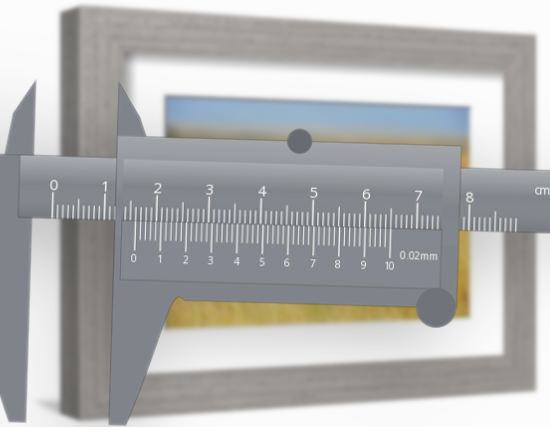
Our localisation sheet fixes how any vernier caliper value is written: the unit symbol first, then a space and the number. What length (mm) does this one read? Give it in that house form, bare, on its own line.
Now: mm 16.0
